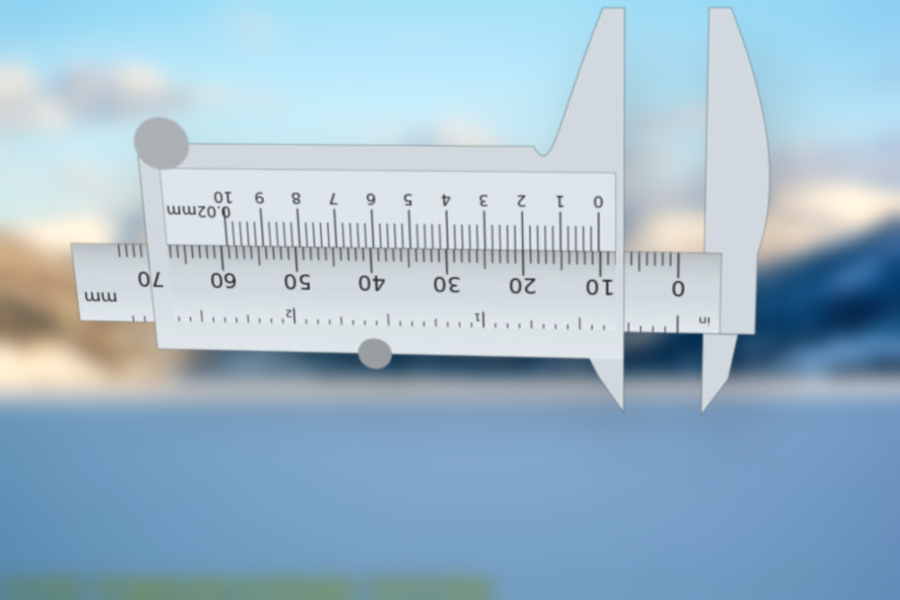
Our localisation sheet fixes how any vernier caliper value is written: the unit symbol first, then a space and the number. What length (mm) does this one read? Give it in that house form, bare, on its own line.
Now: mm 10.2
